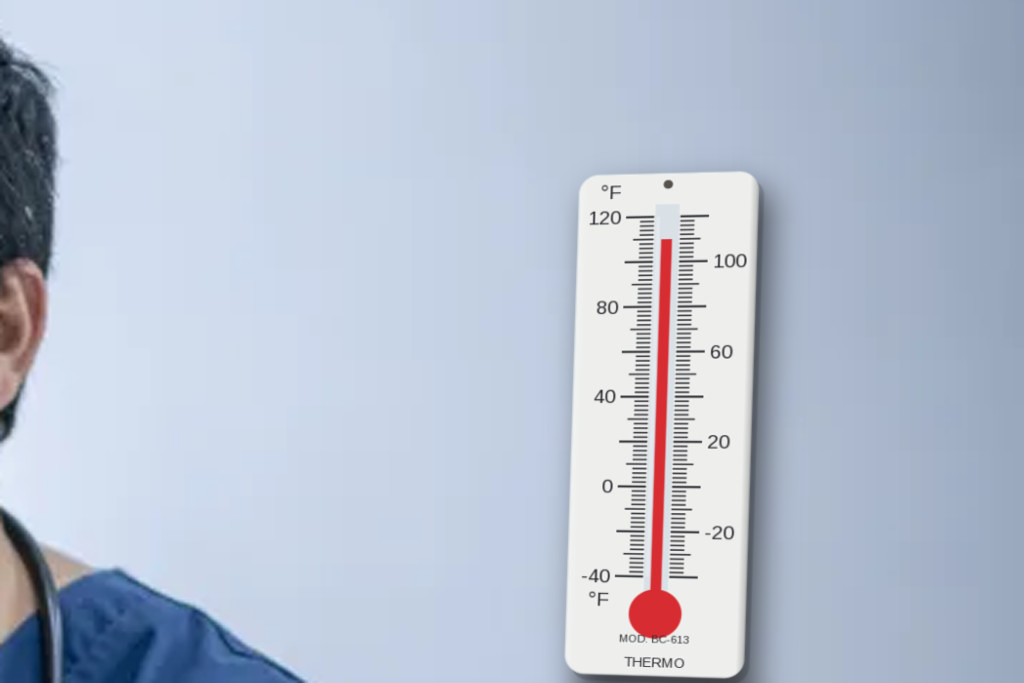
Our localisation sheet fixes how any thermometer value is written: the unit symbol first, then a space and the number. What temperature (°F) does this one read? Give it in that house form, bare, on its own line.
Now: °F 110
